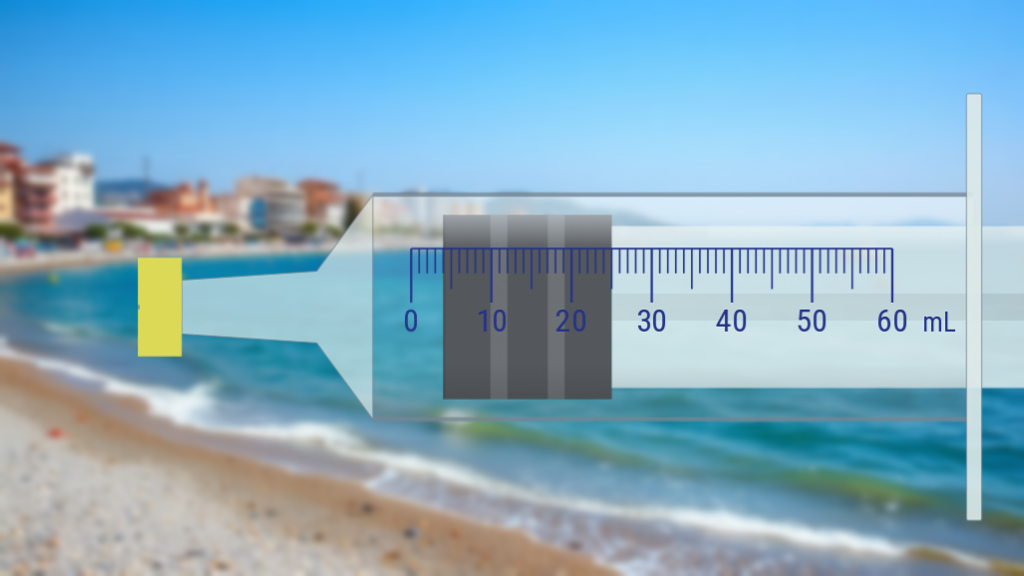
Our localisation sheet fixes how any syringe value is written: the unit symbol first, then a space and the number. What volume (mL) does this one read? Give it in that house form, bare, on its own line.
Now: mL 4
